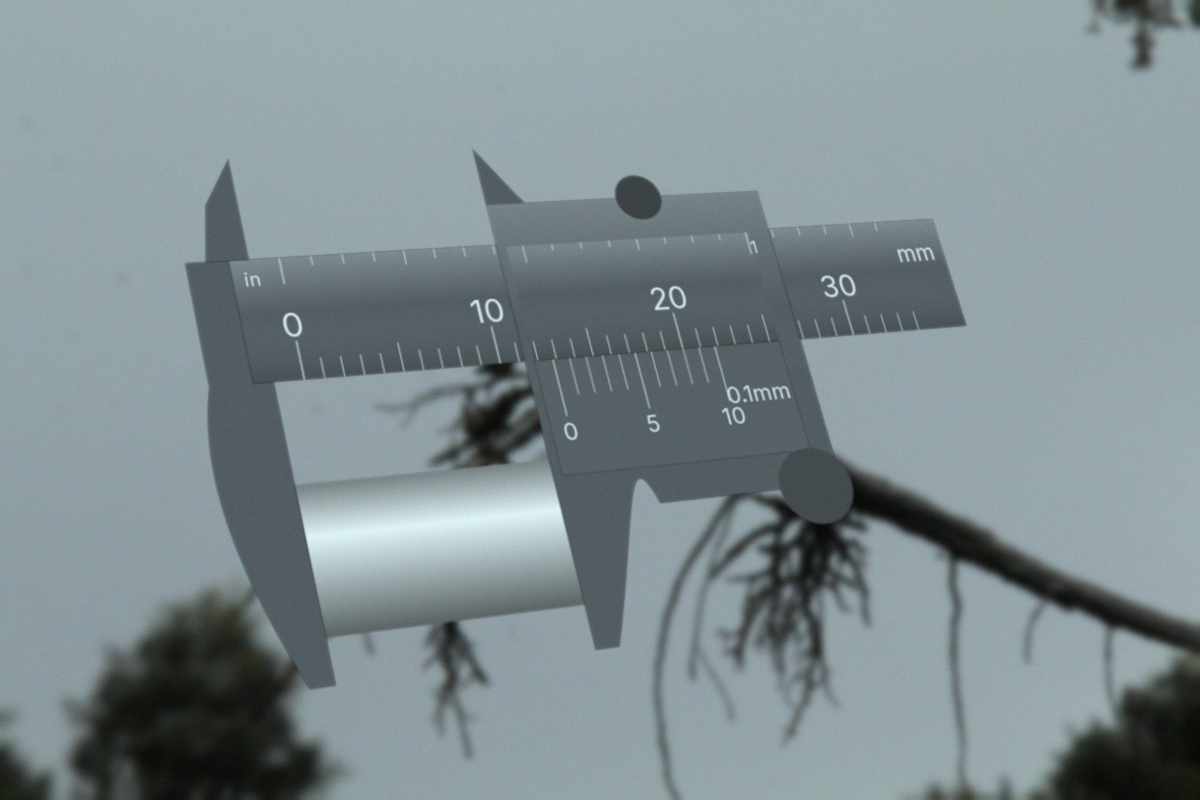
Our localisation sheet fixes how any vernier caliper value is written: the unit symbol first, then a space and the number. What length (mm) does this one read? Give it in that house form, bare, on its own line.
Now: mm 12.8
